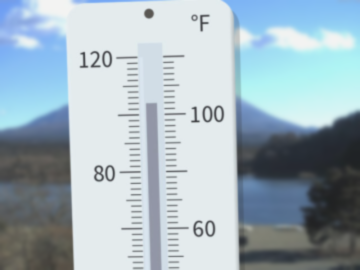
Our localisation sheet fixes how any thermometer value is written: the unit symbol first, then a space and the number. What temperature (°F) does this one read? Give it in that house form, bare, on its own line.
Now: °F 104
